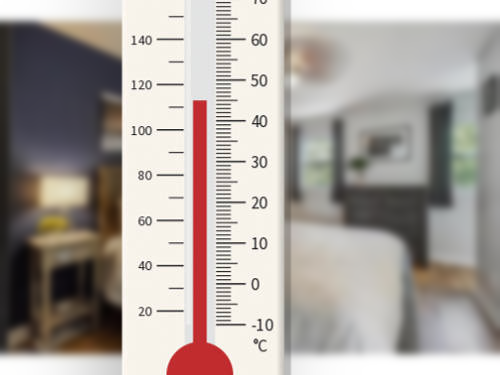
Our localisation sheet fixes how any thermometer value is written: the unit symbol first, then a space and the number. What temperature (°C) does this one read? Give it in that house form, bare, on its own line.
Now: °C 45
